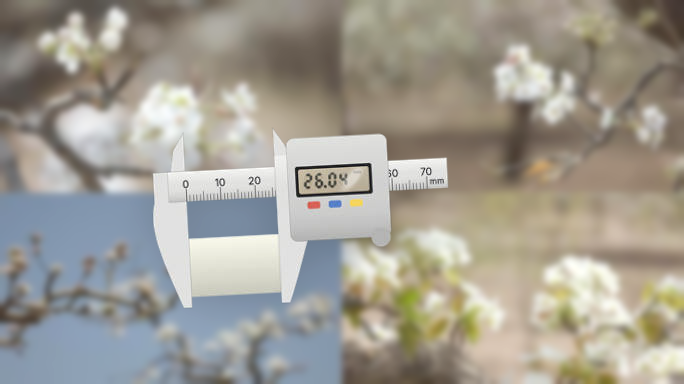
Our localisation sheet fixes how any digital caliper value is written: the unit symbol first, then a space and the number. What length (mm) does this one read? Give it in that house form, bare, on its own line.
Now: mm 26.04
